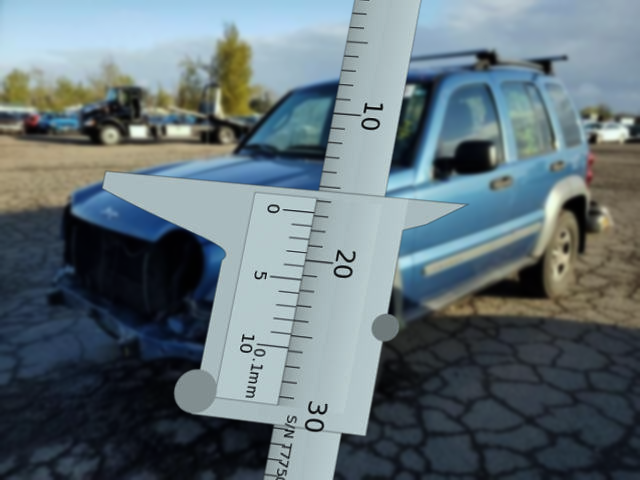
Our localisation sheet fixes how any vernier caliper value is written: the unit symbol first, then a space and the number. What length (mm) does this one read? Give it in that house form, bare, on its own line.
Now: mm 16.8
